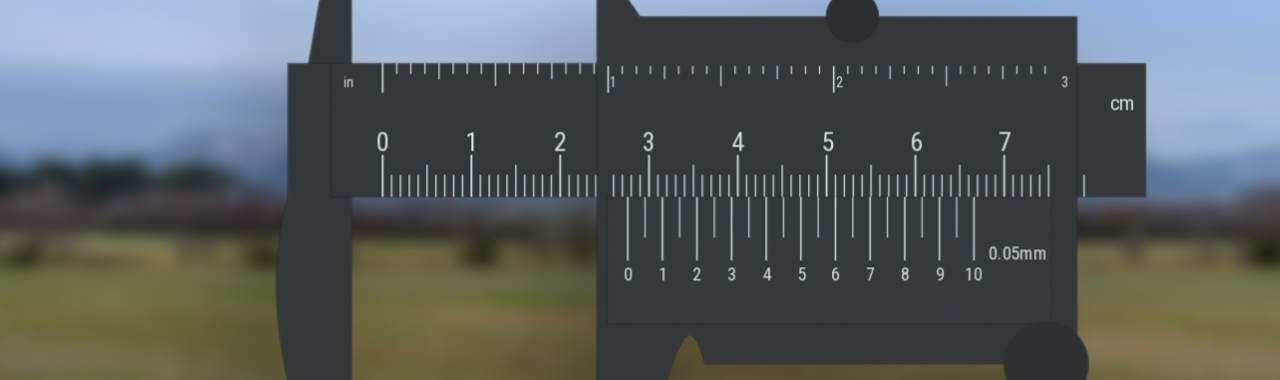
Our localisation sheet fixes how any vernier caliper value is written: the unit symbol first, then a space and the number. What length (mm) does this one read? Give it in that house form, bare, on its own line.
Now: mm 27.6
